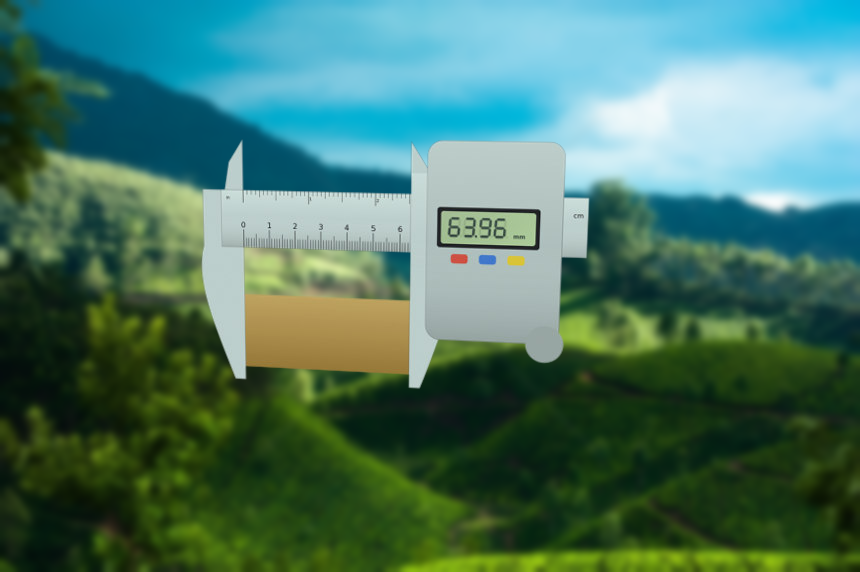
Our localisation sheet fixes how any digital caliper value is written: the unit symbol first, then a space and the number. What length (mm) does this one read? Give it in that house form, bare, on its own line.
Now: mm 63.96
